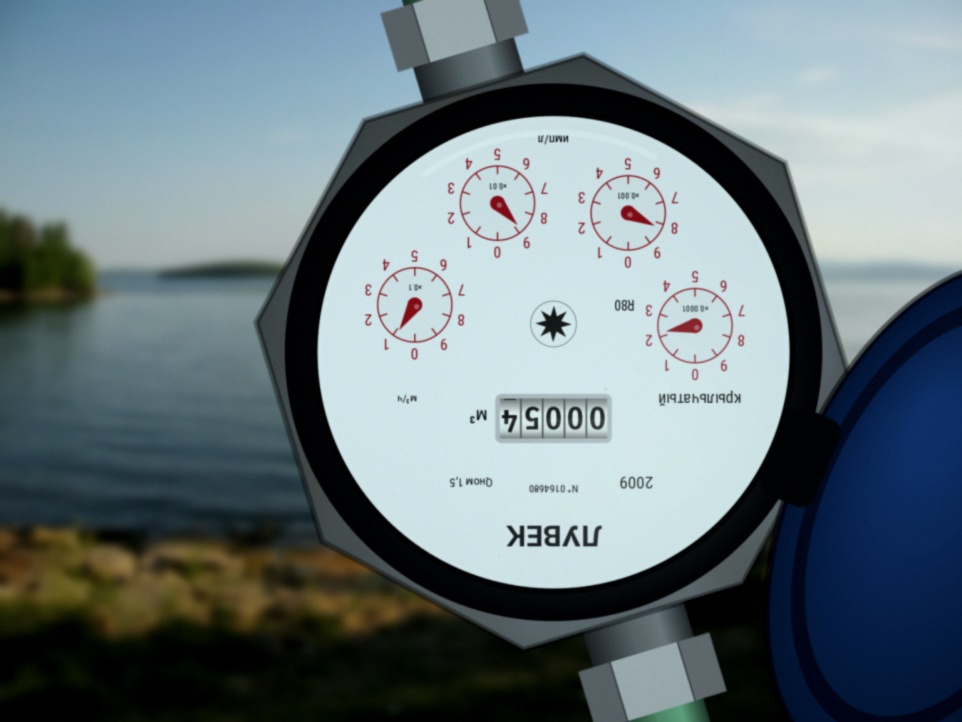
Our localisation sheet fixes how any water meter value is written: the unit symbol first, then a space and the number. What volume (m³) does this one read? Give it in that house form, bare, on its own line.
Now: m³ 54.0882
